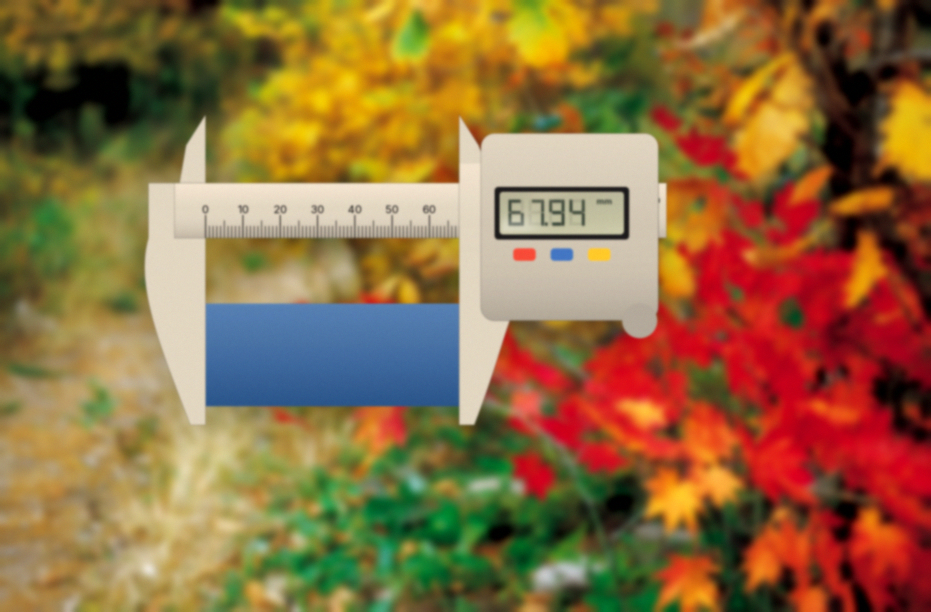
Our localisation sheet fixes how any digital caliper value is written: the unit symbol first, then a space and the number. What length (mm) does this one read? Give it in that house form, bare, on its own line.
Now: mm 67.94
